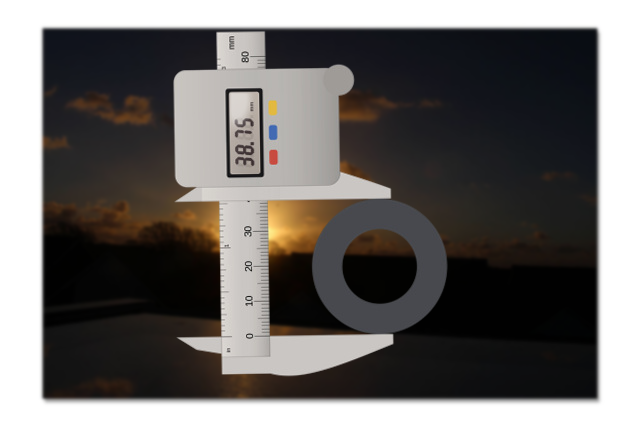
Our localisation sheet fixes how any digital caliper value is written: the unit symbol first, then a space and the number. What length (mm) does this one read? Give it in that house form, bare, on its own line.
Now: mm 38.75
